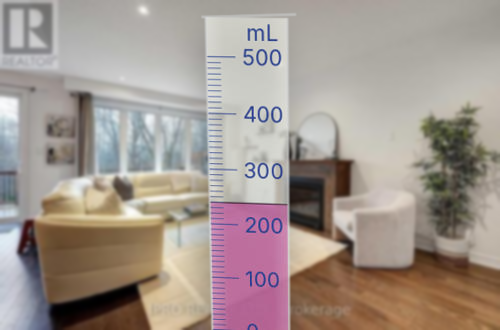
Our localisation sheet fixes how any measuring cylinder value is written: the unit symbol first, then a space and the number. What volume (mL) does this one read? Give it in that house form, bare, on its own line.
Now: mL 240
